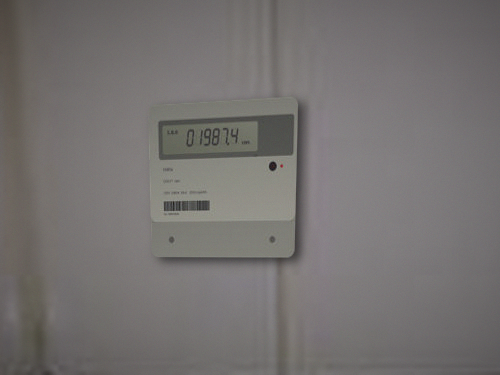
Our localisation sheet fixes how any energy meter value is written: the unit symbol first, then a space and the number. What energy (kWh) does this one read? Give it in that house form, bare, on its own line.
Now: kWh 1987.4
